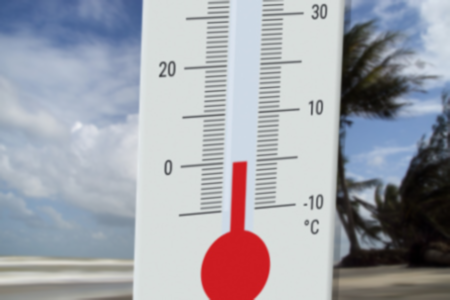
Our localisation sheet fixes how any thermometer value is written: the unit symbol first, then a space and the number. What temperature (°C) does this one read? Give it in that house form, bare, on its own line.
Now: °C 0
